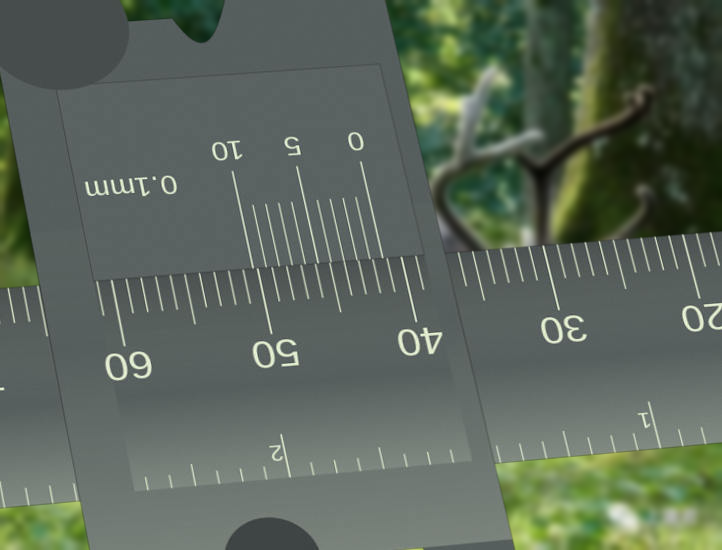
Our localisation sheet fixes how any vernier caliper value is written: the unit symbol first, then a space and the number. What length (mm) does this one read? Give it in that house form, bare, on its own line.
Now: mm 41.3
